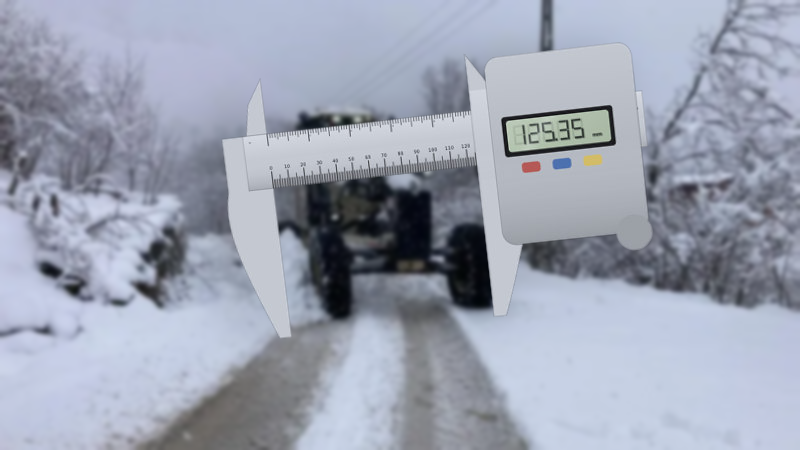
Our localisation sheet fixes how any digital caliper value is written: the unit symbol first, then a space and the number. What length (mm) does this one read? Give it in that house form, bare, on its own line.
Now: mm 125.35
